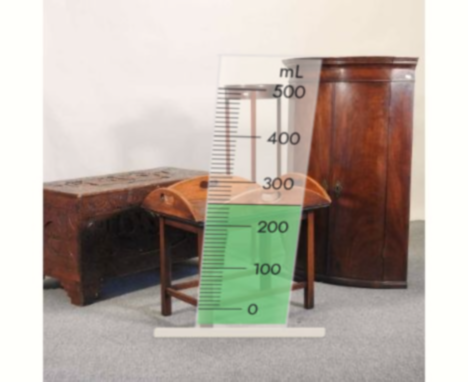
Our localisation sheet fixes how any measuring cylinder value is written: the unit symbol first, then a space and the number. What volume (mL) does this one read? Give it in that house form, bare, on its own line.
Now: mL 250
